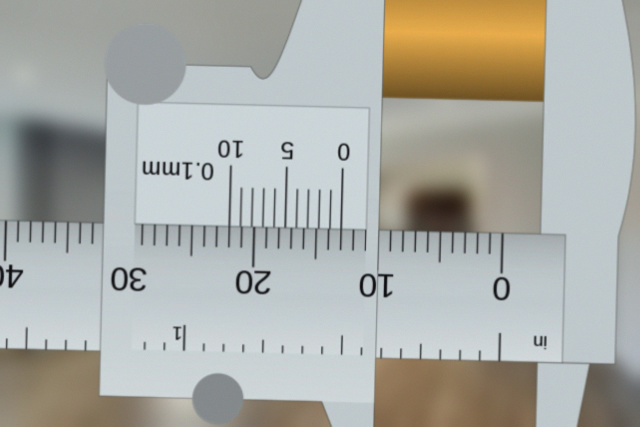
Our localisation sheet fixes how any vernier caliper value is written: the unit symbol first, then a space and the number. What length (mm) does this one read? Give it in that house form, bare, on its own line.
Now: mm 13.0
